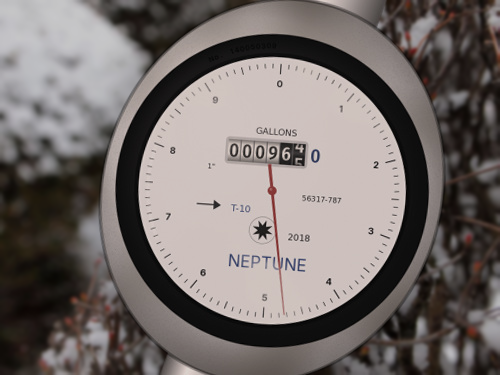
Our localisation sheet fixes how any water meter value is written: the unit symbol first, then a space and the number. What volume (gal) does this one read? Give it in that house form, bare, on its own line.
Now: gal 9644.7
